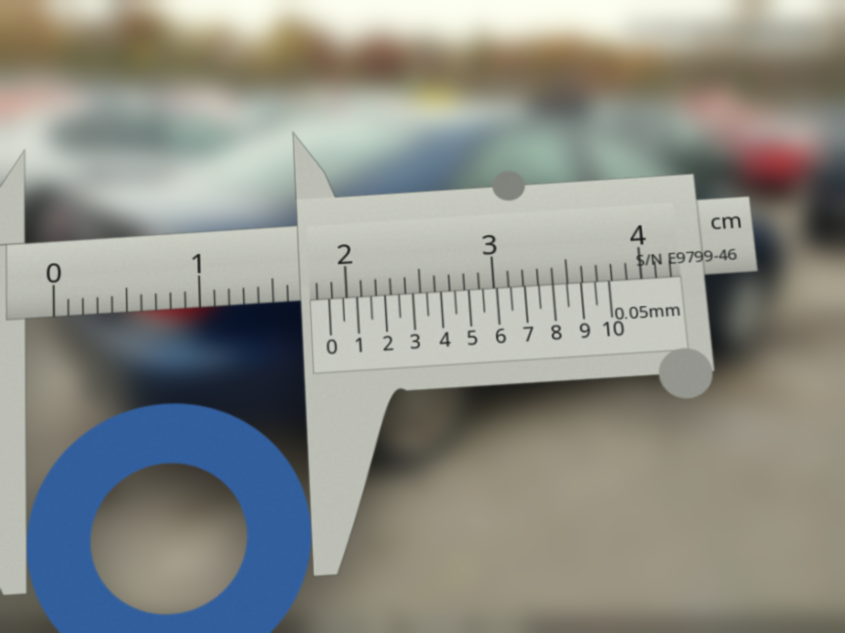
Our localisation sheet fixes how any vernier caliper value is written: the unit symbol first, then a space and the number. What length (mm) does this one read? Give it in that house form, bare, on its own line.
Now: mm 18.8
